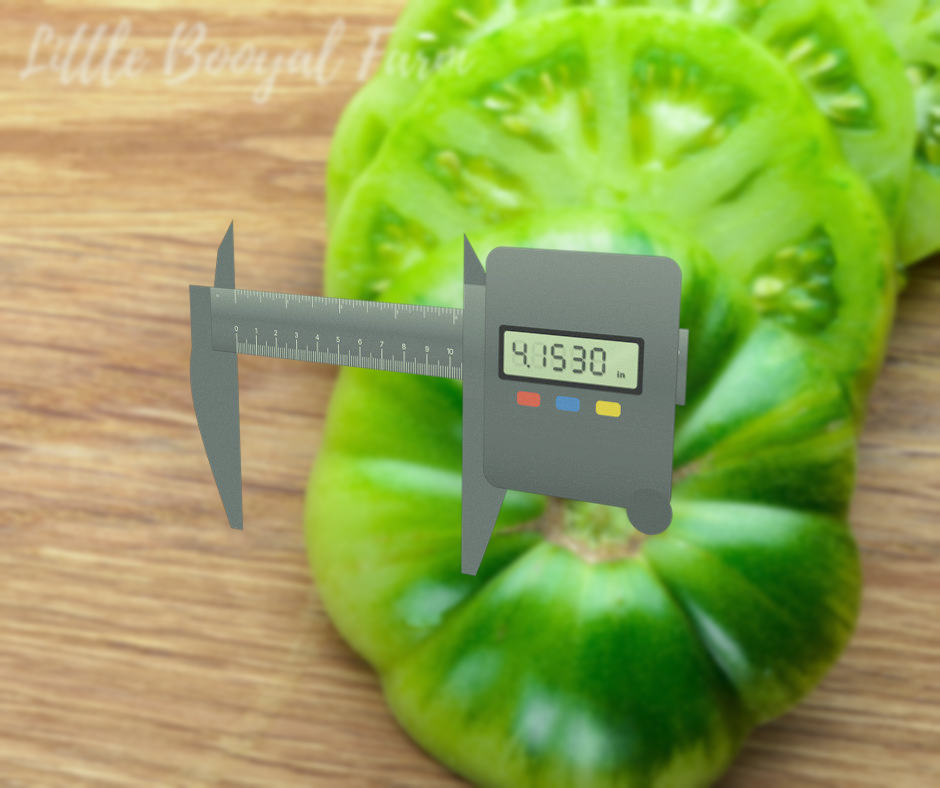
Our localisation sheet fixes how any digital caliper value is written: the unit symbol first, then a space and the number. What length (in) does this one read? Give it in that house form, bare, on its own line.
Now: in 4.1530
